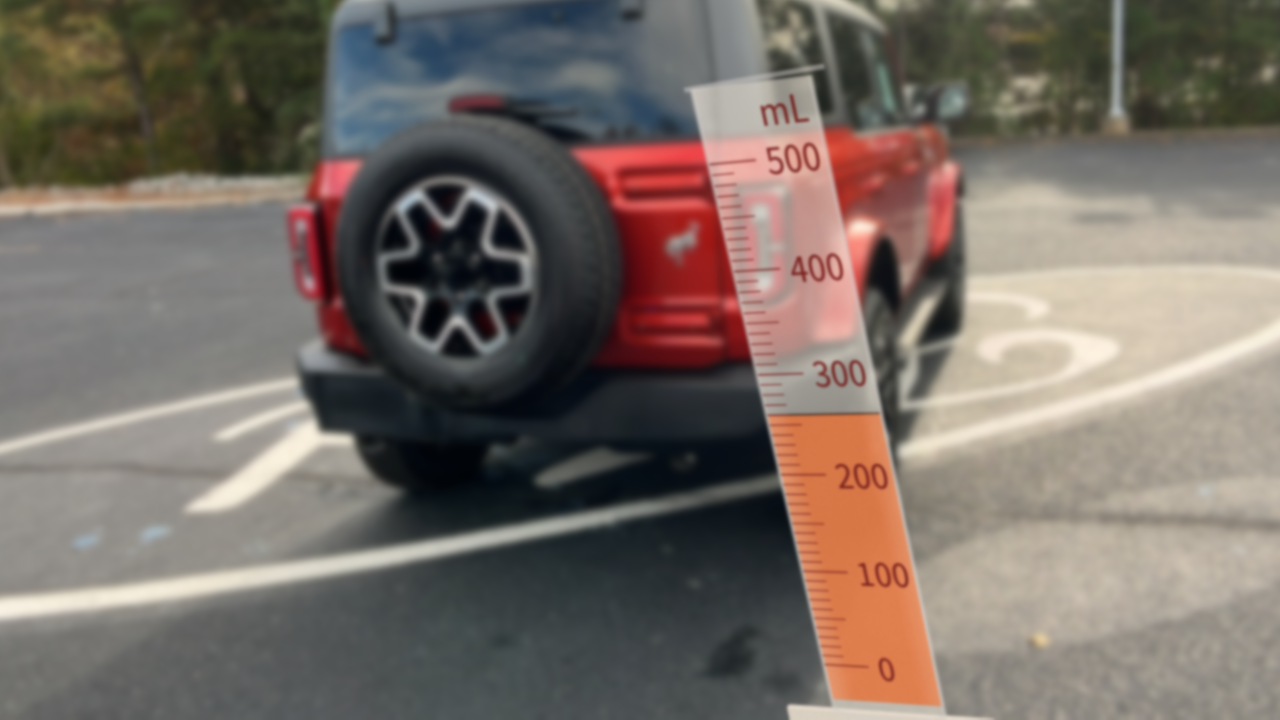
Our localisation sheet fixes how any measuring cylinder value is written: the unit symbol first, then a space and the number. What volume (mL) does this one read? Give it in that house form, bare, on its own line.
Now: mL 260
